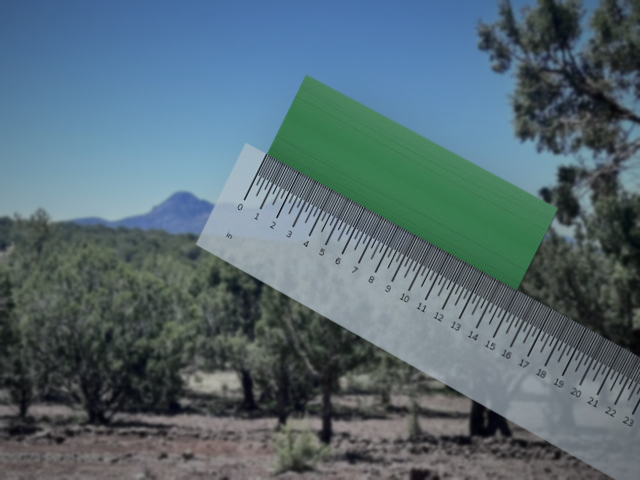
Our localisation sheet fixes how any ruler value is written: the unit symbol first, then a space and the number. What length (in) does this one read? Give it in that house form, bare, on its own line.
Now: in 15
